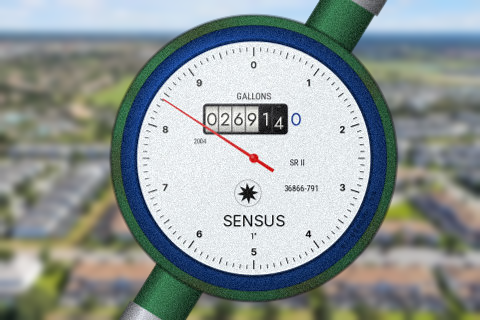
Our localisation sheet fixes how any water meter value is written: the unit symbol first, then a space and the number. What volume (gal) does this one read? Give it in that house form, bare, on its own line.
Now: gal 269138.4
